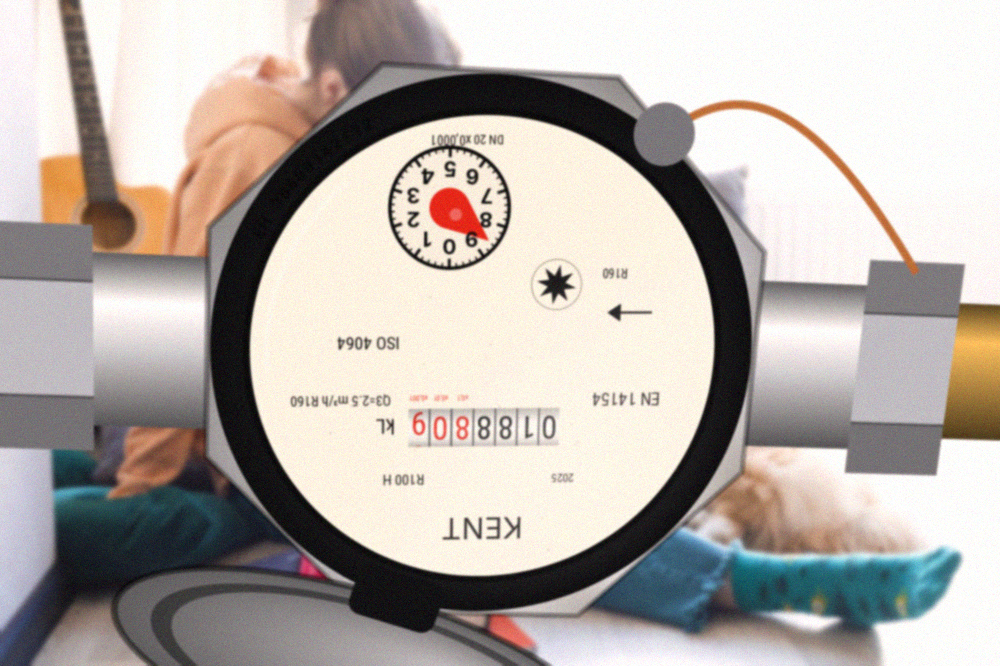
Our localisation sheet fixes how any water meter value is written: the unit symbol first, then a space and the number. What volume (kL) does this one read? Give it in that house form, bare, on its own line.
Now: kL 188.8088
